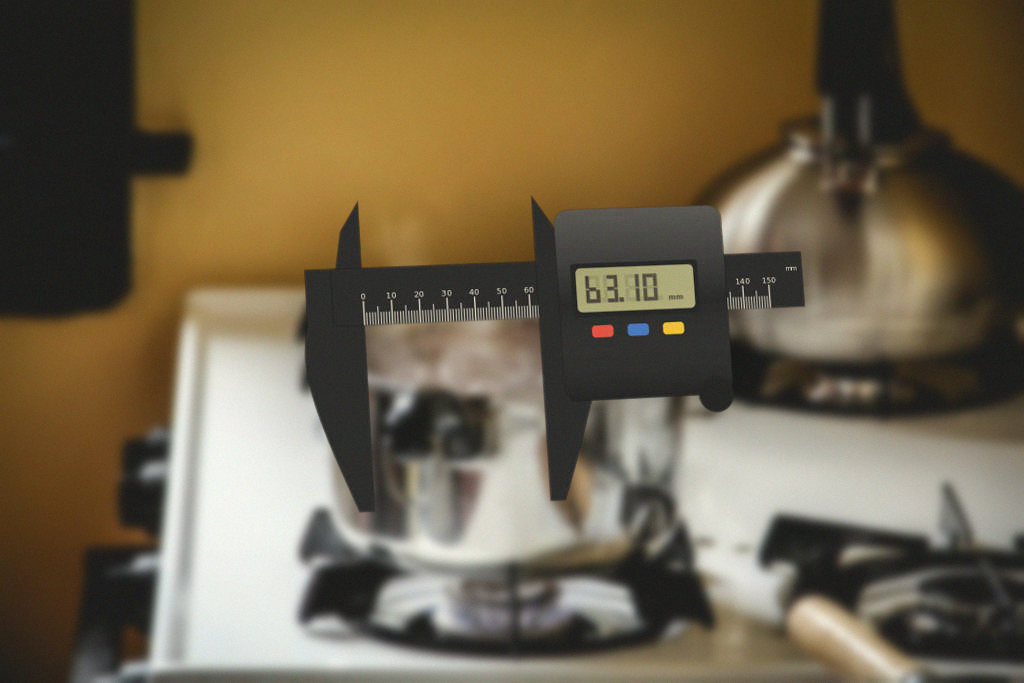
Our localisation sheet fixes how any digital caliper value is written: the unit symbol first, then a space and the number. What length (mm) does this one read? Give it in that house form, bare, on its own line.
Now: mm 63.10
